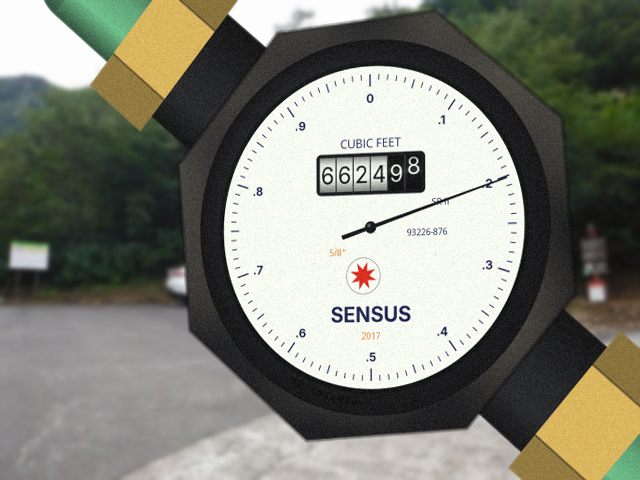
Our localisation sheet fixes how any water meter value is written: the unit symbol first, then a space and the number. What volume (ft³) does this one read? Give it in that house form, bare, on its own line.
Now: ft³ 662498.20
